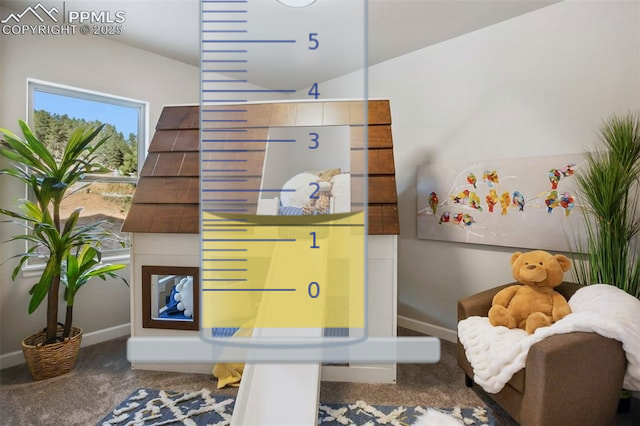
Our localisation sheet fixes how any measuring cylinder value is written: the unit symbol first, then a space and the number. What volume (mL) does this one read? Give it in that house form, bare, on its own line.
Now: mL 1.3
